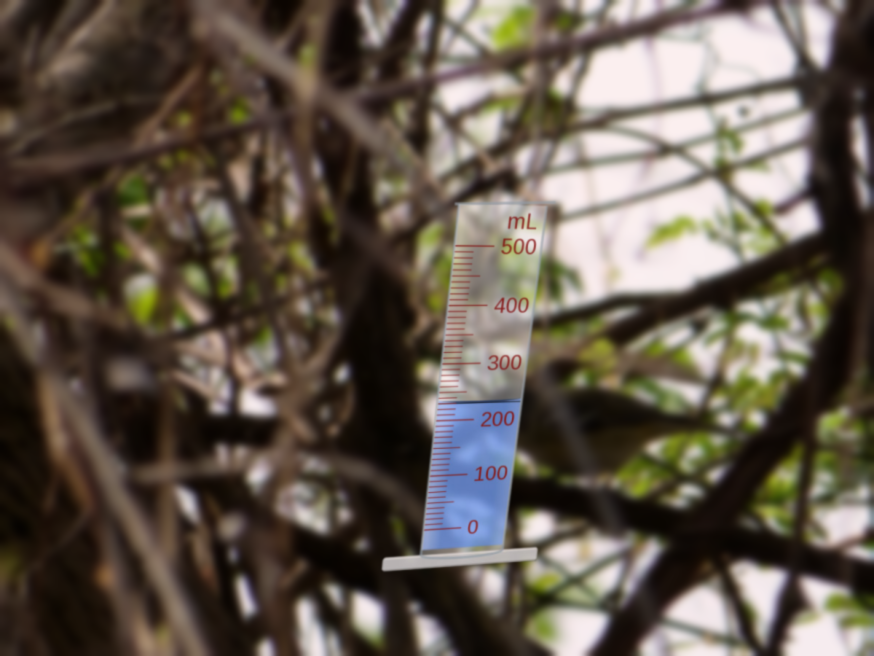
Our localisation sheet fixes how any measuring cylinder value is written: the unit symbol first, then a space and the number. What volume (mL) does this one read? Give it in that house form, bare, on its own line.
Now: mL 230
